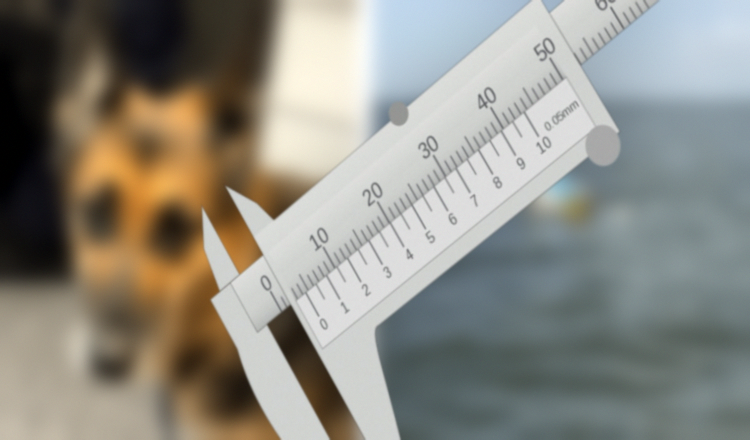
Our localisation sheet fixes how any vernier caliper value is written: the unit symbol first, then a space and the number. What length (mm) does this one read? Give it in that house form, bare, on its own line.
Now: mm 4.5
